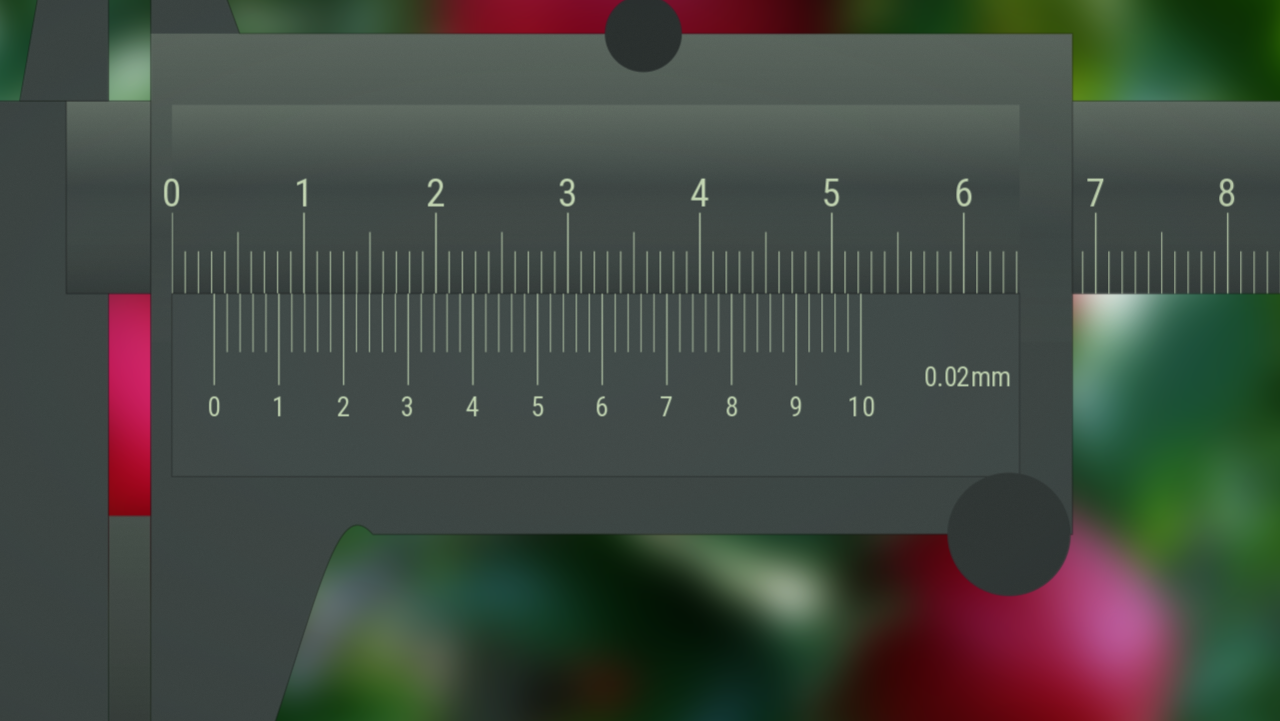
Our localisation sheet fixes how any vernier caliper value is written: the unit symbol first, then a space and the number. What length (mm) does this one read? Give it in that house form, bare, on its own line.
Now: mm 3.2
